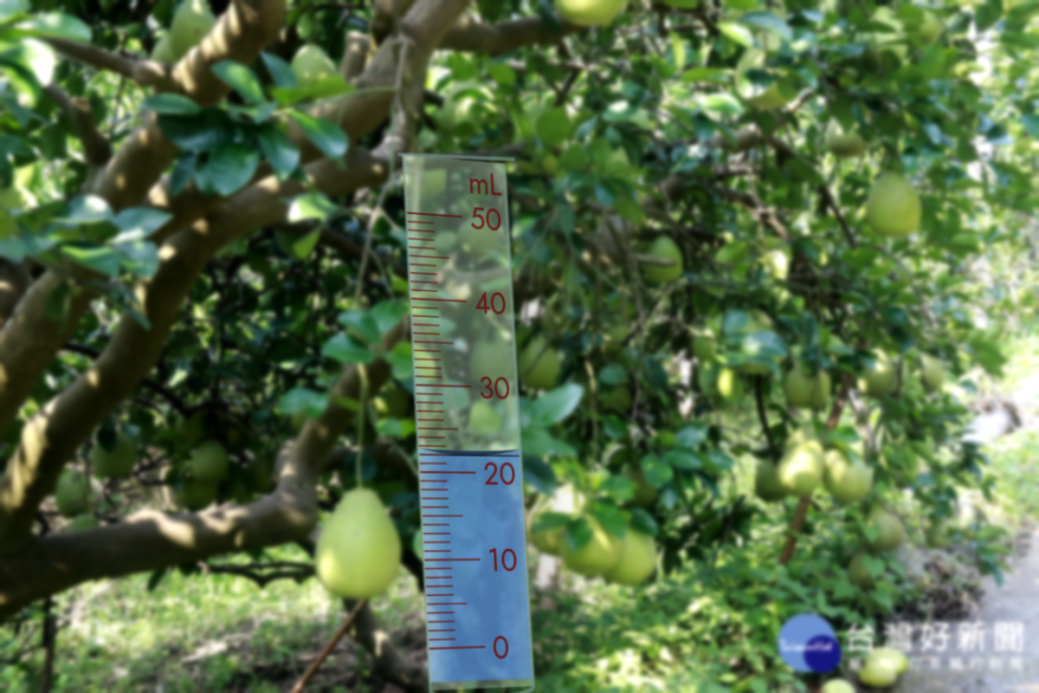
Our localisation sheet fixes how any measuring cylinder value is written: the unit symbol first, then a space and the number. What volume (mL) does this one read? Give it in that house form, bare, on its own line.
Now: mL 22
